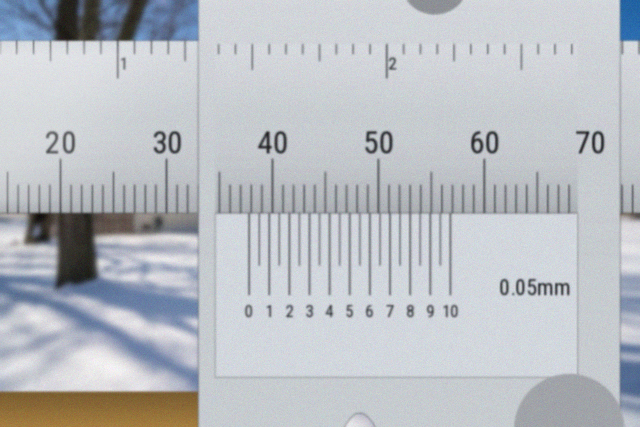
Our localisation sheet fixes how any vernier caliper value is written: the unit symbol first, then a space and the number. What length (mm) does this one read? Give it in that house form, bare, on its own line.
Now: mm 37.8
